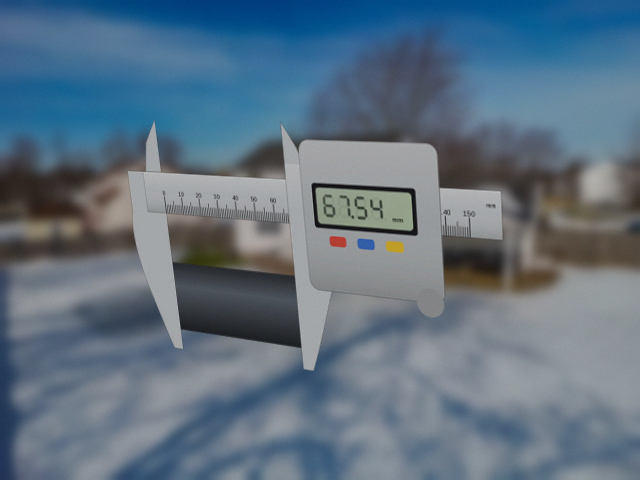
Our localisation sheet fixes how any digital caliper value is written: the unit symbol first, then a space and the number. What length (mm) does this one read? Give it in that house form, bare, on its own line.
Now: mm 67.54
